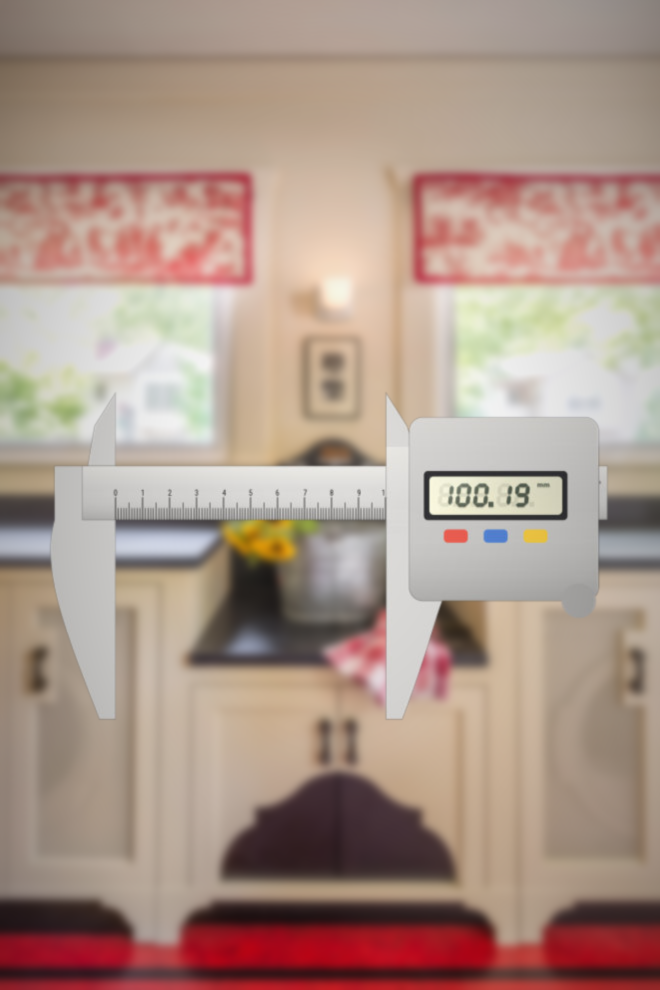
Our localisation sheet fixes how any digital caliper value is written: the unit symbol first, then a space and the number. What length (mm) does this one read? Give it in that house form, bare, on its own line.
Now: mm 100.19
